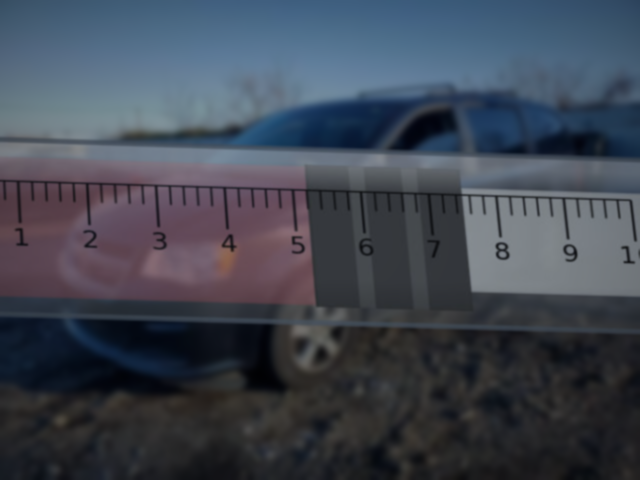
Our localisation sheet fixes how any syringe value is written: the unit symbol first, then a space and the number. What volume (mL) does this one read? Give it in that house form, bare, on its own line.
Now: mL 5.2
